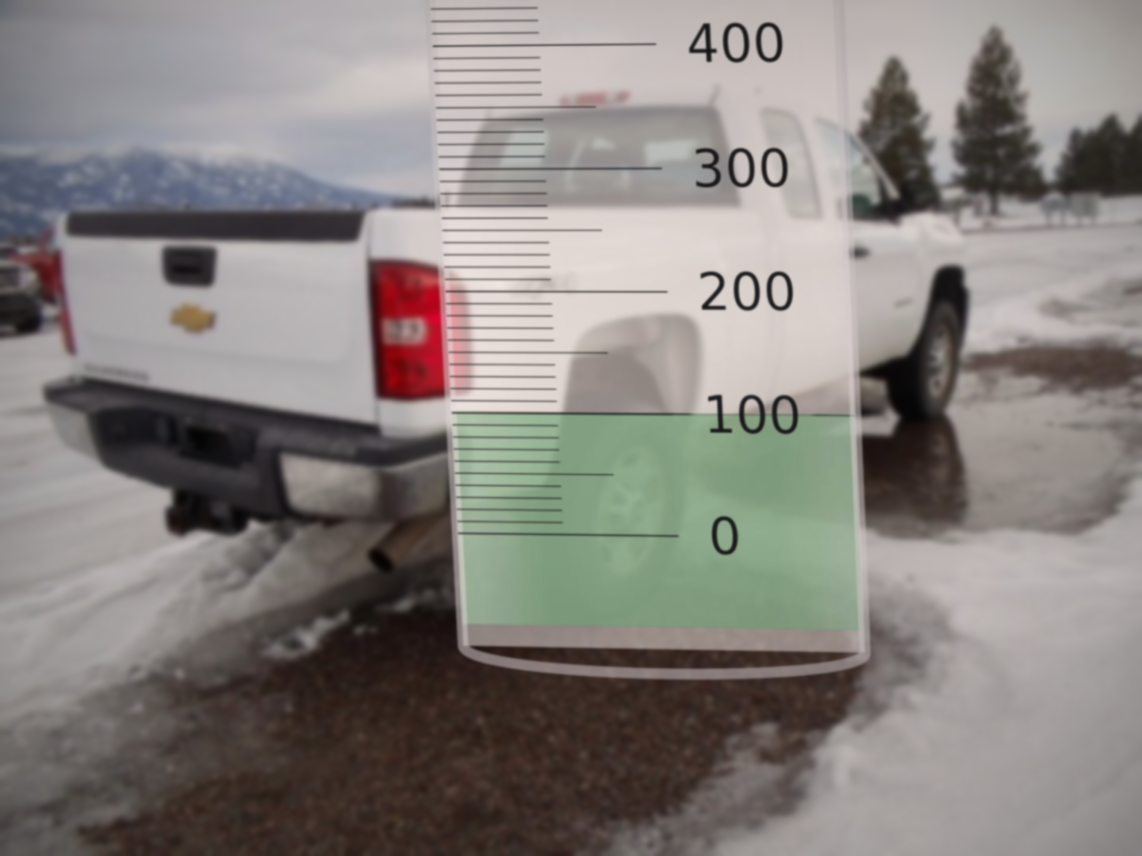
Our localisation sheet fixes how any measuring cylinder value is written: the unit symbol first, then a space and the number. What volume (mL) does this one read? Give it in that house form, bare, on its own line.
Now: mL 100
